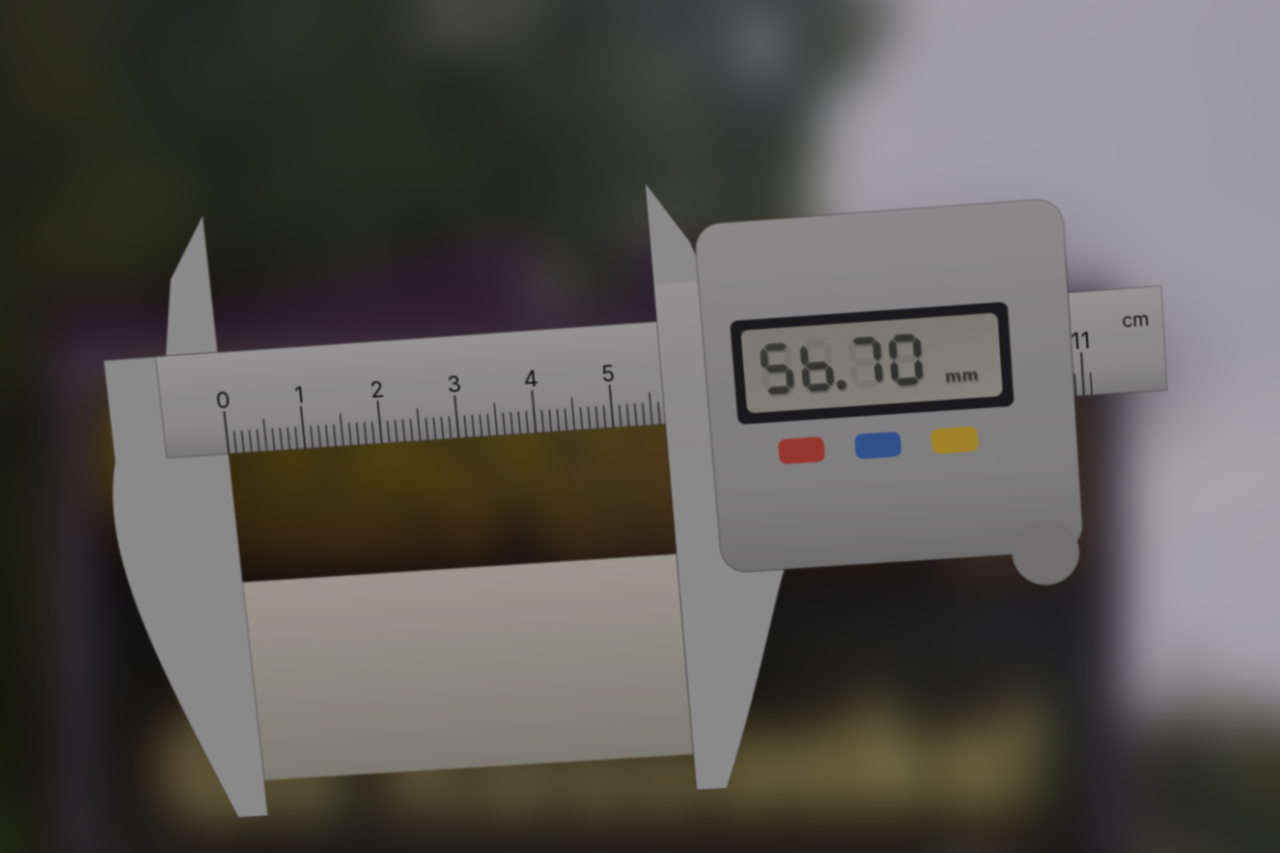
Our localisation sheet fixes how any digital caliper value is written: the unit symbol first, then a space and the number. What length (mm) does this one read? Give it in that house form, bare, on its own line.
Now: mm 56.70
